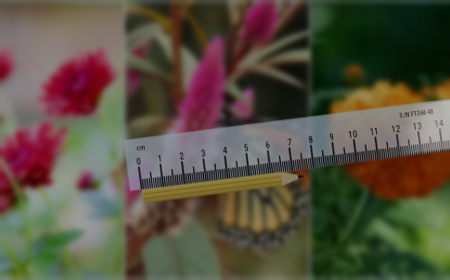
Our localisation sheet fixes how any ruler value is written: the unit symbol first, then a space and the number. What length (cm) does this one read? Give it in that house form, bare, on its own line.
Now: cm 7.5
